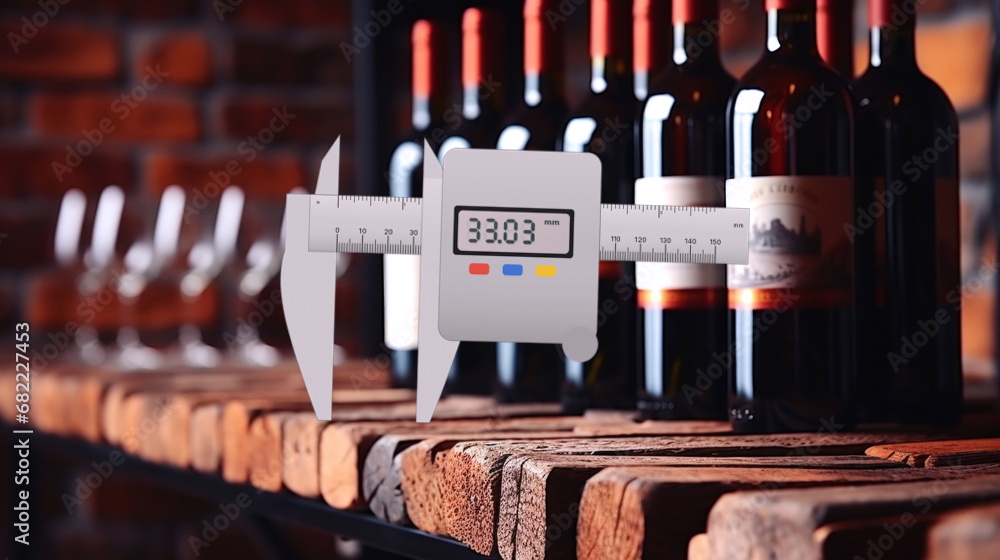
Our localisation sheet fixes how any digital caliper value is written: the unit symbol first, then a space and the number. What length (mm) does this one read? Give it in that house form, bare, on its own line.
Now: mm 33.03
